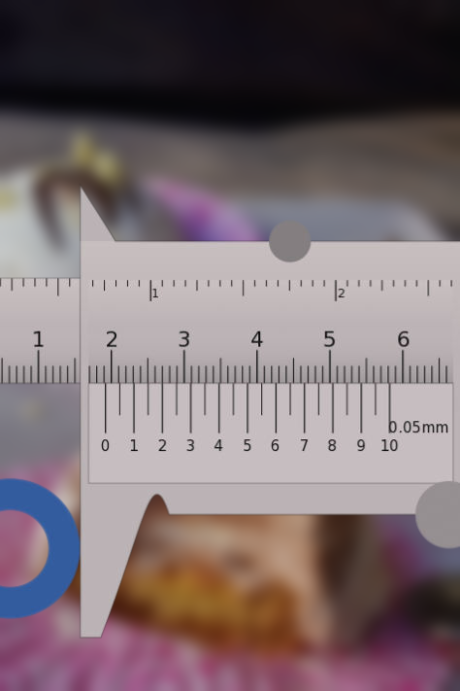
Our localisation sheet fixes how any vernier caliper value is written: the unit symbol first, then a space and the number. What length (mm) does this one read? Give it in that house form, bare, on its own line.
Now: mm 19.2
